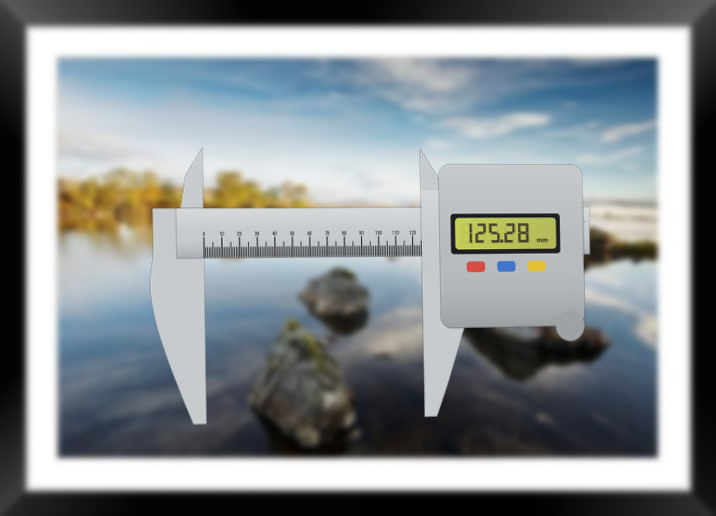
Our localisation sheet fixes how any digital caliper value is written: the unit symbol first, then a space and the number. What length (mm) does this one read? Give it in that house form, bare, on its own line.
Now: mm 125.28
